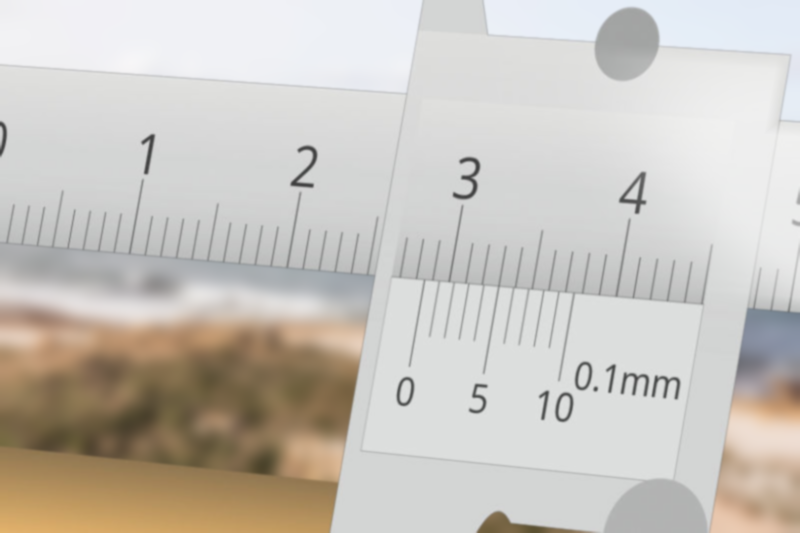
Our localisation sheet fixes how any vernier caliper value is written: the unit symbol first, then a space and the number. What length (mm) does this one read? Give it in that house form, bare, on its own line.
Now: mm 28.5
